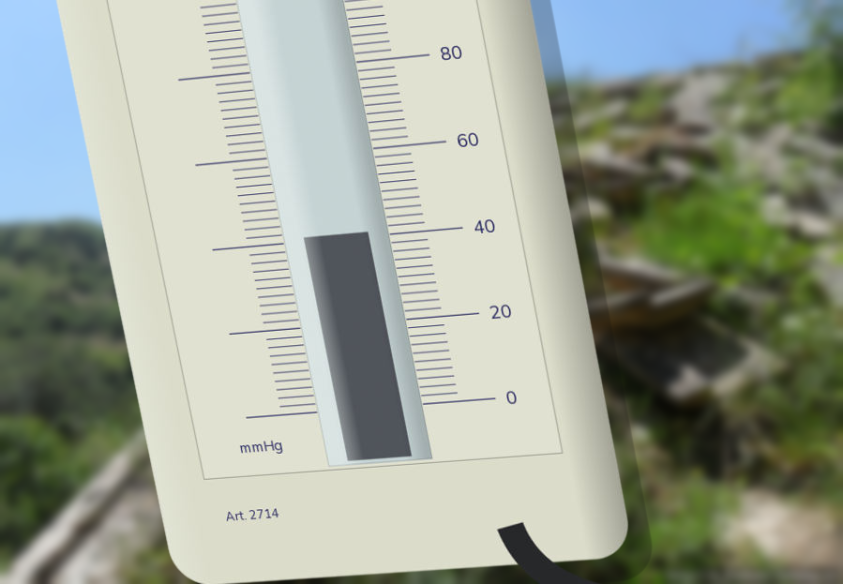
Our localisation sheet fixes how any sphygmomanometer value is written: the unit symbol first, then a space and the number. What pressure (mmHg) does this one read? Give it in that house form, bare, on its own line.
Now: mmHg 41
